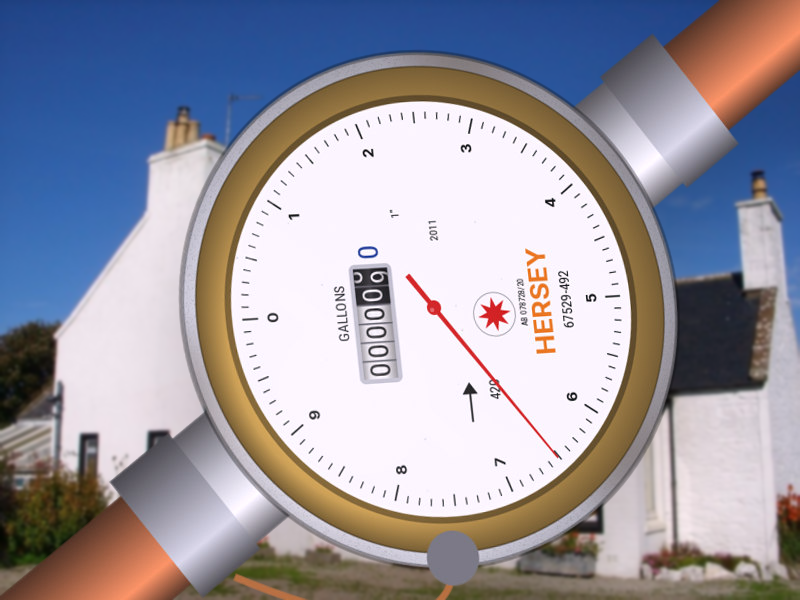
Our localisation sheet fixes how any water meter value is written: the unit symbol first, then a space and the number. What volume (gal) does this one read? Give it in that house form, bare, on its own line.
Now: gal 86.5
